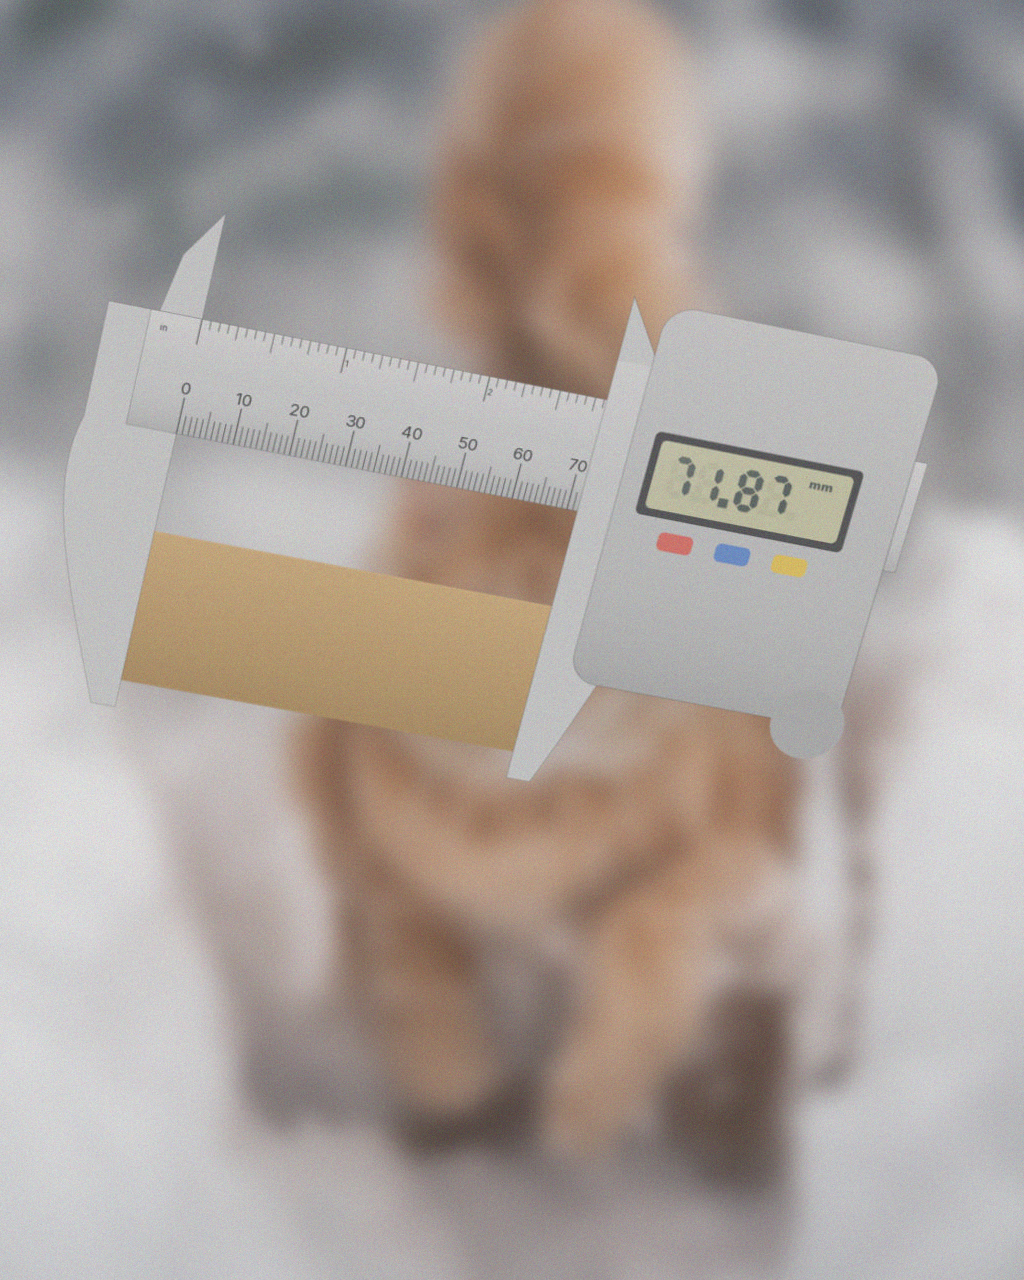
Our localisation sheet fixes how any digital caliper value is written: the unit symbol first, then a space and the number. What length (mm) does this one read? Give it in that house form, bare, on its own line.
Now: mm 71.87
